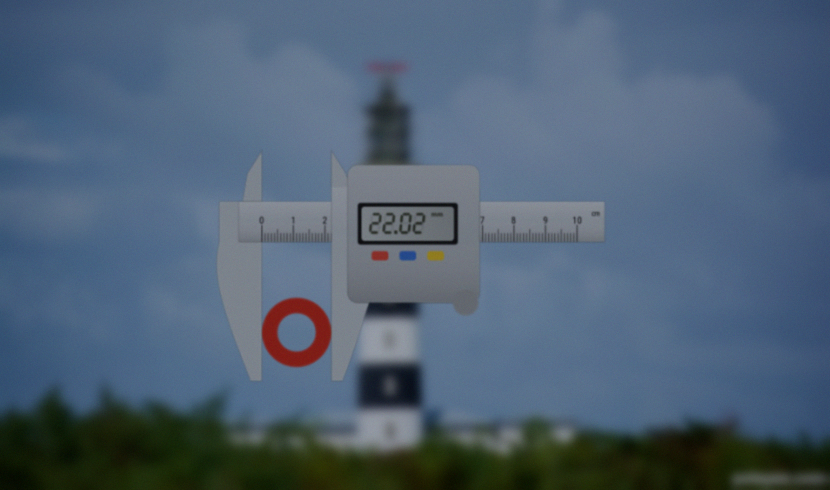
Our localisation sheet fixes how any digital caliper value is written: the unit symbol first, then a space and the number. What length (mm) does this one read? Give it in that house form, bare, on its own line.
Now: mm 22.02
